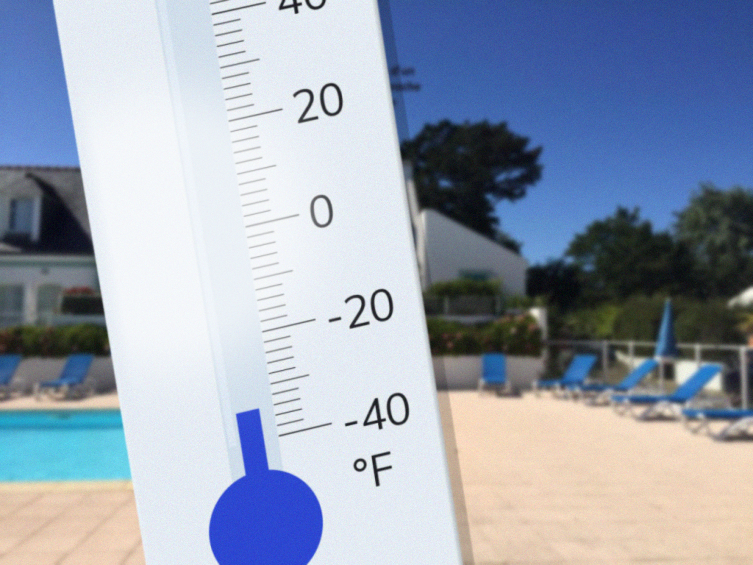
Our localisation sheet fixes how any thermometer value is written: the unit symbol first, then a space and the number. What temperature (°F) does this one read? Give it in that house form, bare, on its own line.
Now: °F -34
